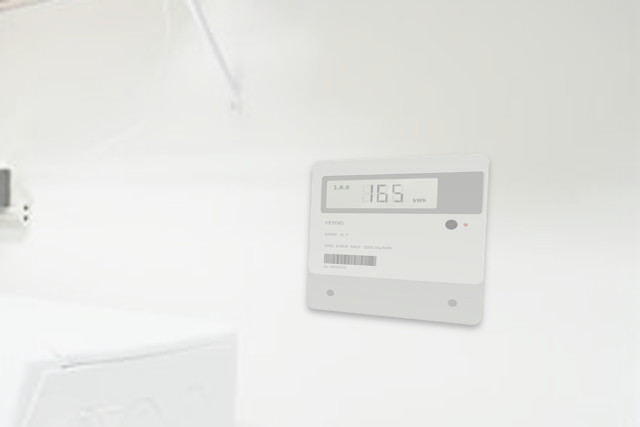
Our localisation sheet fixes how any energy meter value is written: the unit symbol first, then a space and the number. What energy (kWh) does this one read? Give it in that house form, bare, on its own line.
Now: kWh 165
